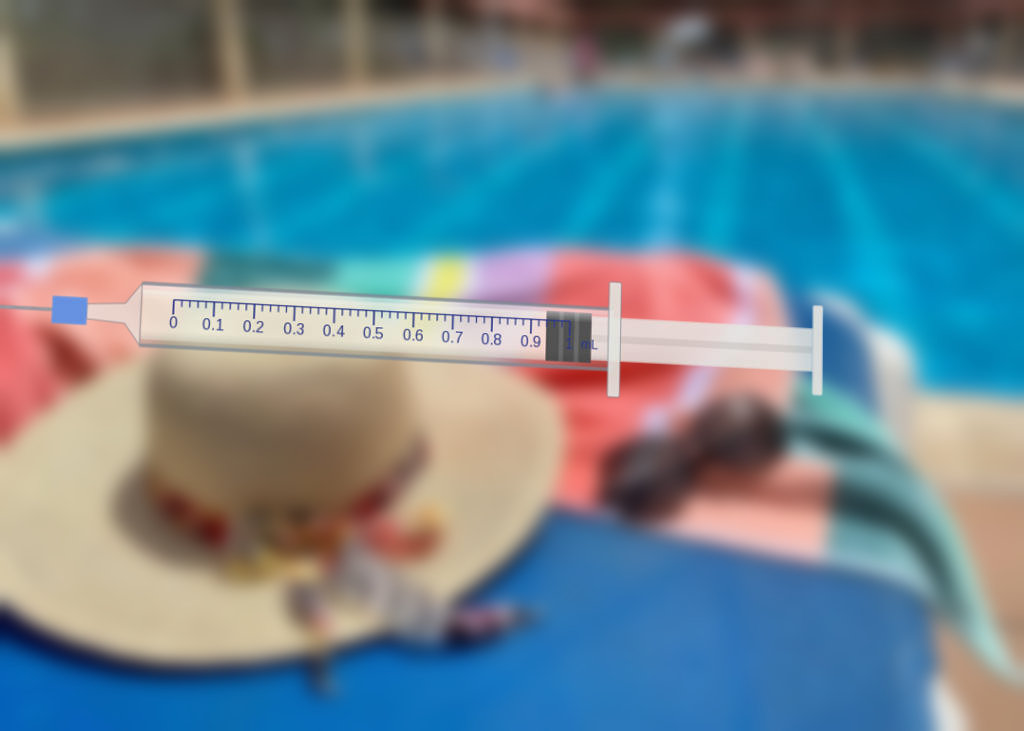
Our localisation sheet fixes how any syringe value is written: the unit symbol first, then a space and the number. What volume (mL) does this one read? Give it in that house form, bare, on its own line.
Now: mL 0.94
